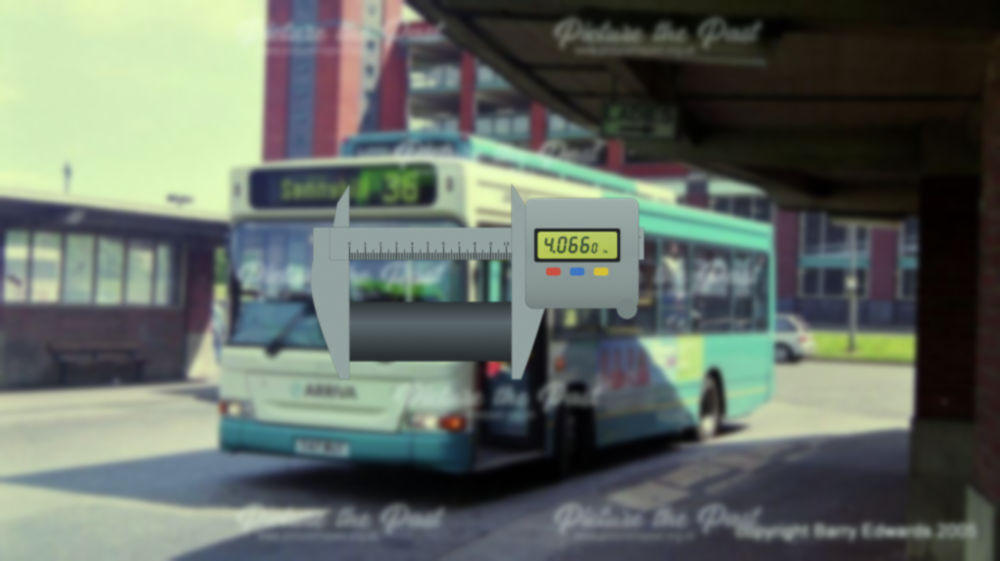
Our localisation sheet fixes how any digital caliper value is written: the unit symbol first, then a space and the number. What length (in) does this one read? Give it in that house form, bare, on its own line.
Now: in 4.0660
